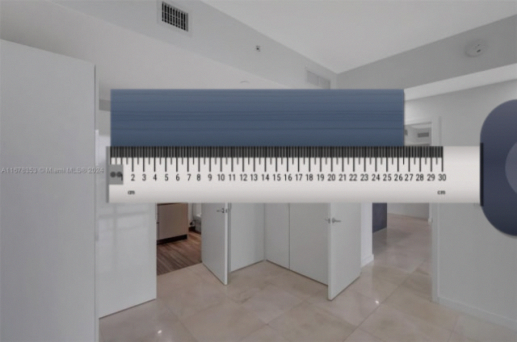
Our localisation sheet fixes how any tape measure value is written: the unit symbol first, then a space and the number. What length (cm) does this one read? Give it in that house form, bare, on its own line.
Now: cm 26.5
